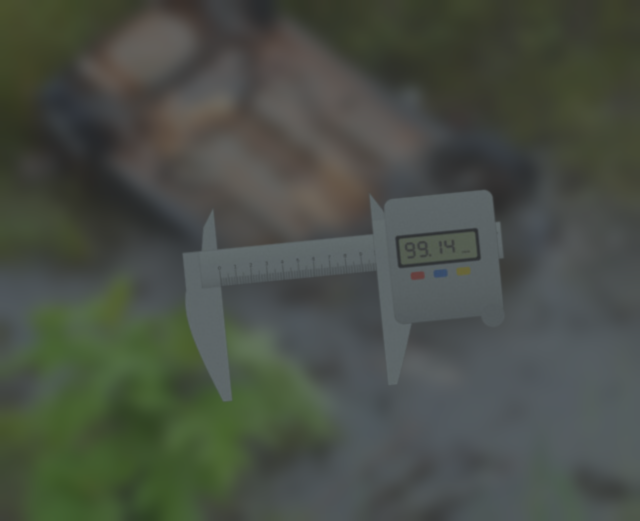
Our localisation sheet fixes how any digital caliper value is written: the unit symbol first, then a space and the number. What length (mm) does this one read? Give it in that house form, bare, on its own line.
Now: mm 99.14
